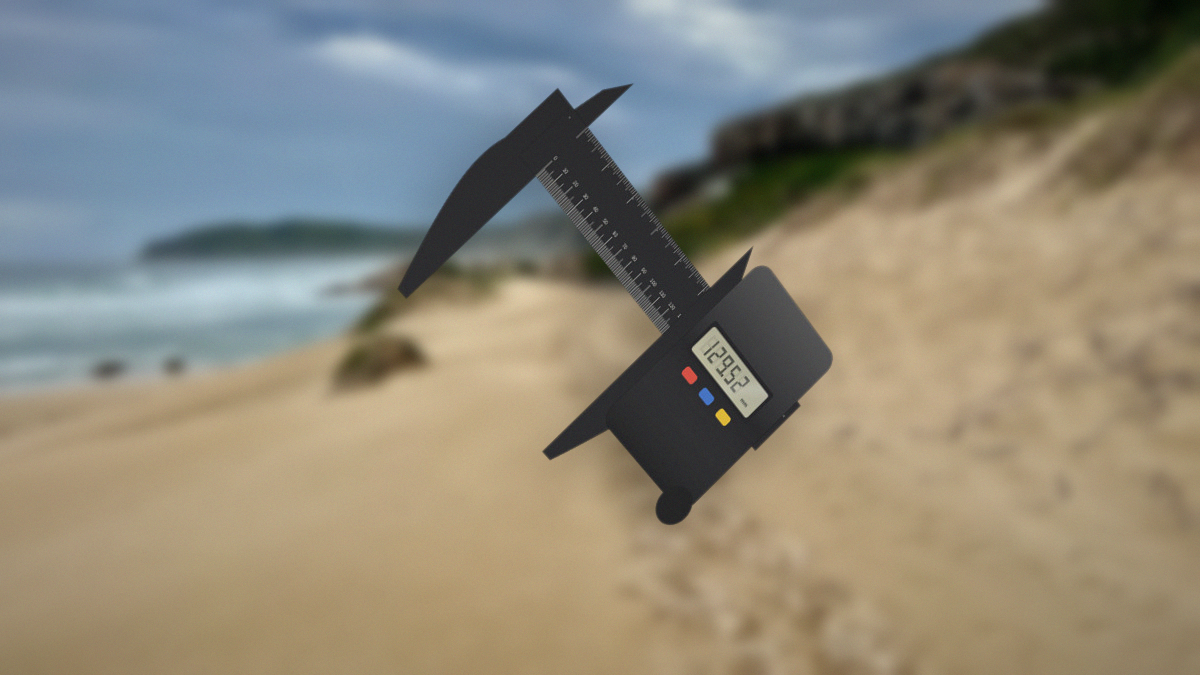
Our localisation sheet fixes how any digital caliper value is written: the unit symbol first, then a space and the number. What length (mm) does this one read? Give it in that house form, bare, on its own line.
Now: mm 129.52
